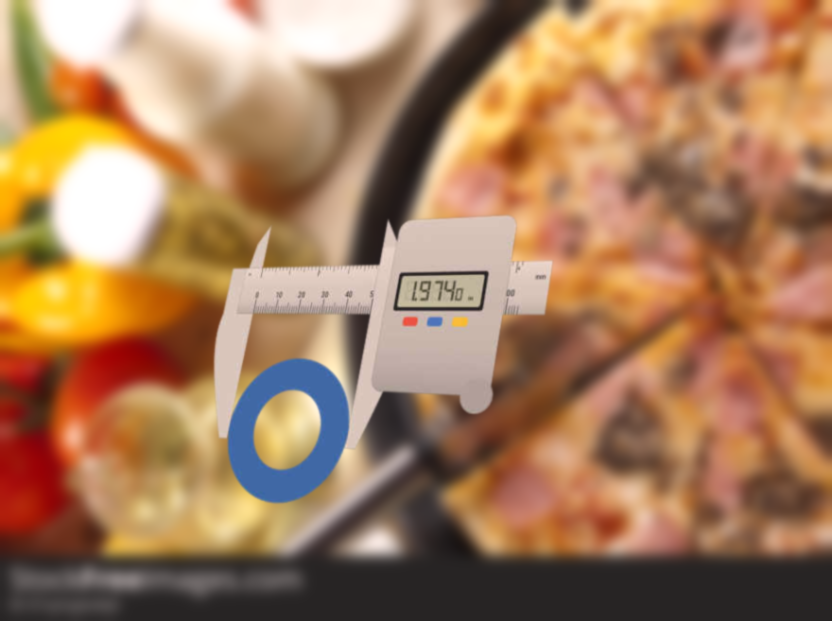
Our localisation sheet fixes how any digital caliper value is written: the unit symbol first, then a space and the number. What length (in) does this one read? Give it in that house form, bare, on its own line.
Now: in 1.9740
